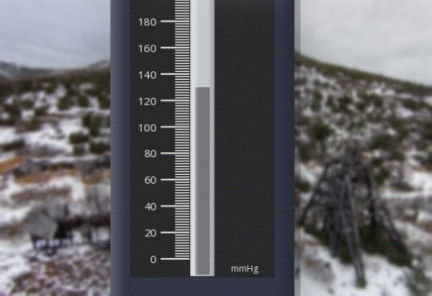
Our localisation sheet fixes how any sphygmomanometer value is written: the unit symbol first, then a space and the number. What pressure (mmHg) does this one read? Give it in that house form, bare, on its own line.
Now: mmHg 130
